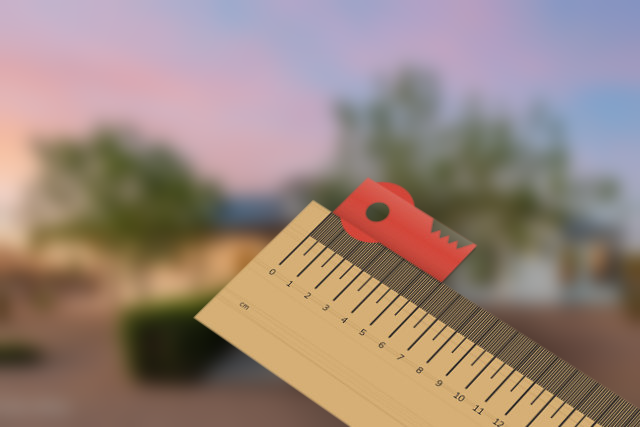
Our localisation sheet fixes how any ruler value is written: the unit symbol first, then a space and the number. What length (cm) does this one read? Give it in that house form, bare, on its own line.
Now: cm 6
